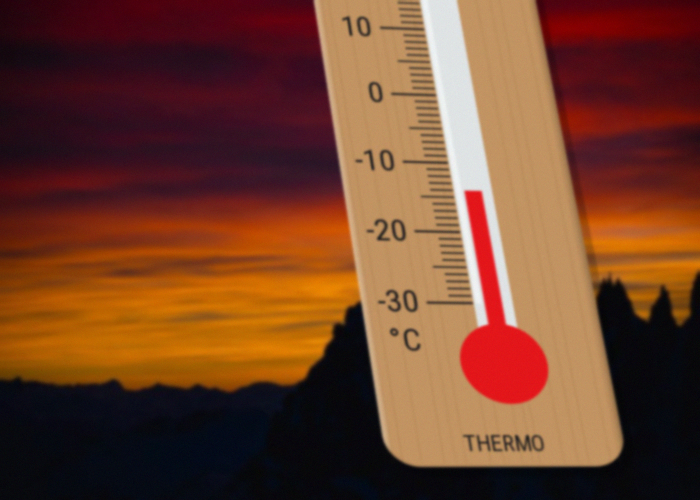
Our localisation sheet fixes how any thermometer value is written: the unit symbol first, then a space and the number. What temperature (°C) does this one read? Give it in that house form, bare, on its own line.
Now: °C -14
